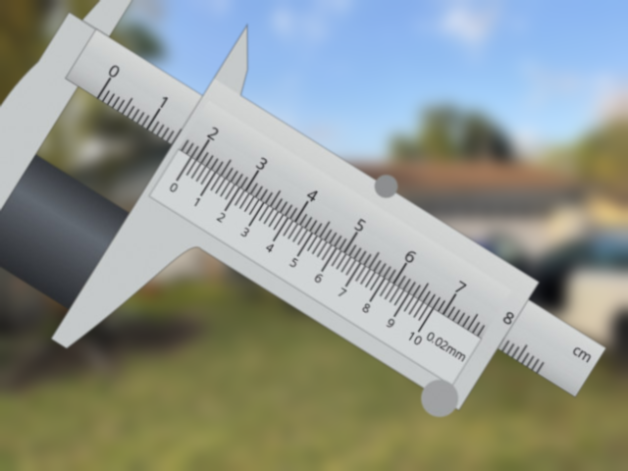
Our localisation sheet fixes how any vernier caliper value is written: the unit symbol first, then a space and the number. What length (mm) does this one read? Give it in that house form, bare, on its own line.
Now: mm 19.0
